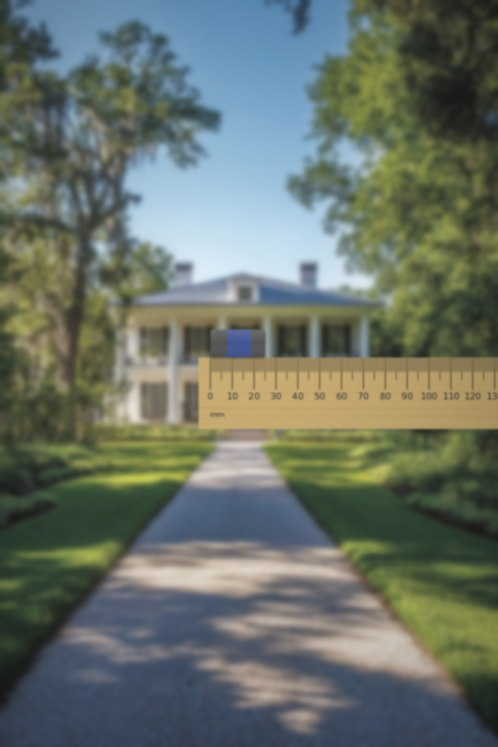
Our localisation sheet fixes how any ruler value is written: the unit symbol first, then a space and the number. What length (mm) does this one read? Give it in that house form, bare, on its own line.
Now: mm 25
